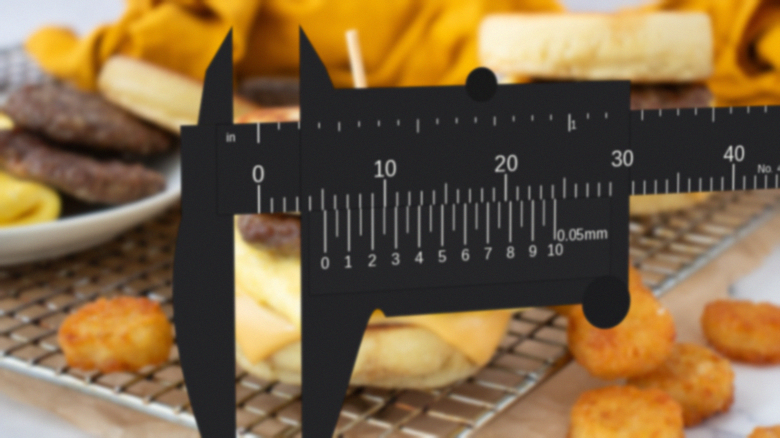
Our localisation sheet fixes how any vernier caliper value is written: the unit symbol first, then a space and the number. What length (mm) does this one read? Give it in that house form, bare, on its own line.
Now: mm 5.2
